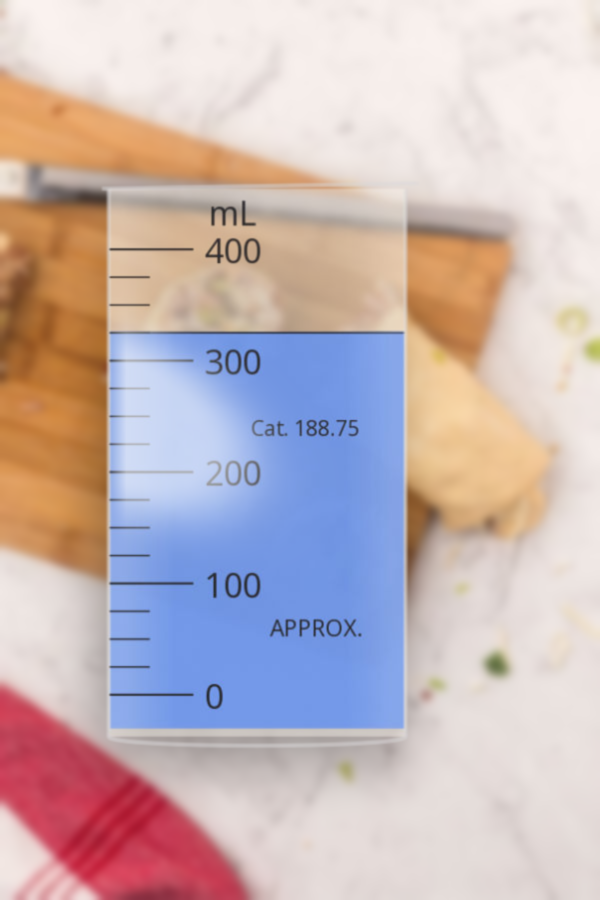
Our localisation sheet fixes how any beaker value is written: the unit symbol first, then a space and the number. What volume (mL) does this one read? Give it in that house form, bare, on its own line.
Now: mL 325
